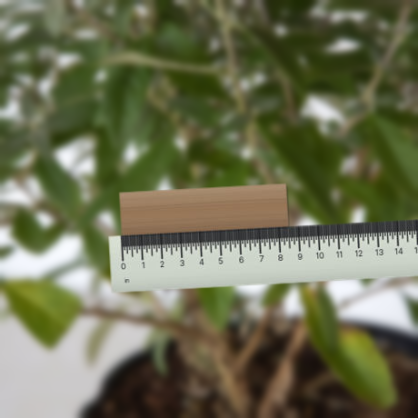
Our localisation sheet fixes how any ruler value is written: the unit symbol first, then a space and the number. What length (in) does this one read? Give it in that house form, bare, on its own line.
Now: in 8.5
